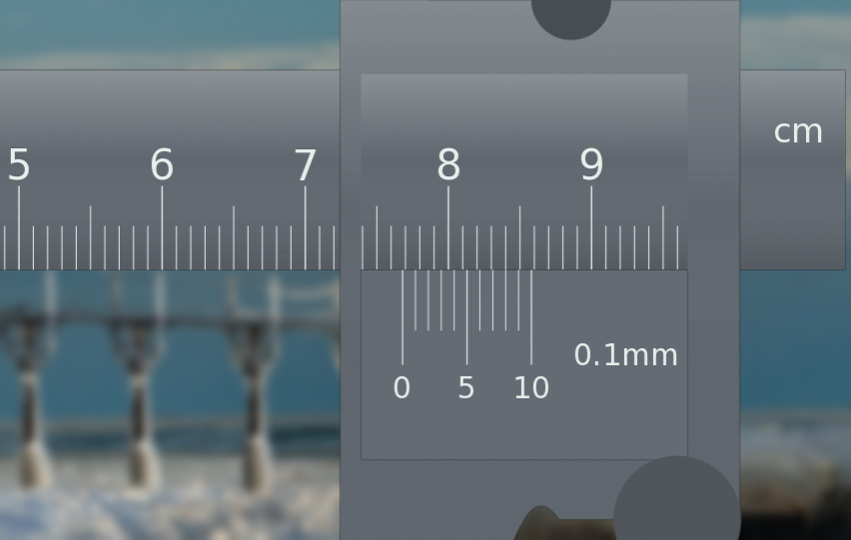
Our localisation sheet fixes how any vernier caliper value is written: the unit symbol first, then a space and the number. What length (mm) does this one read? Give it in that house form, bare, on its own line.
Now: mm 76.8
